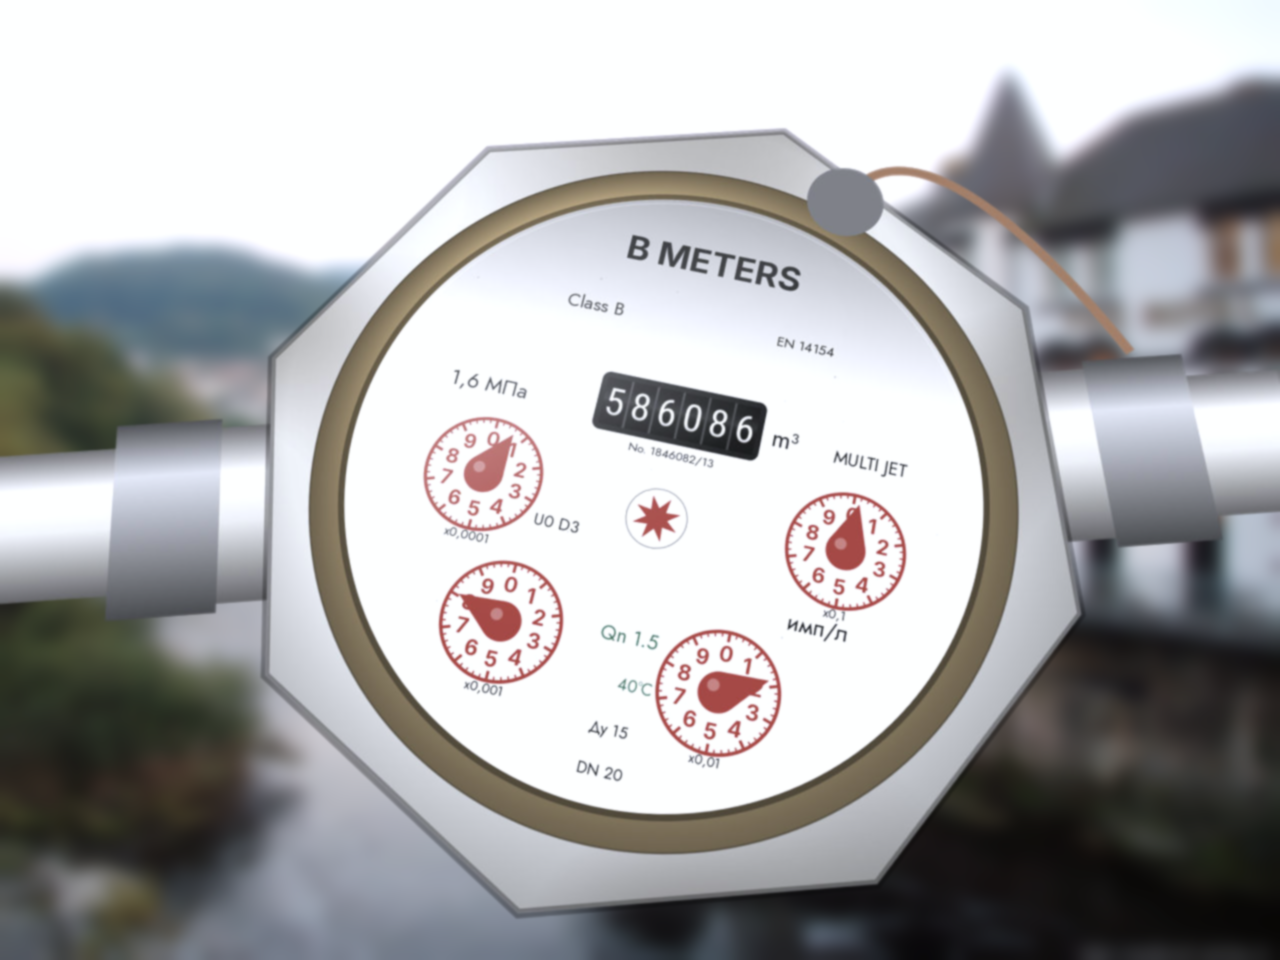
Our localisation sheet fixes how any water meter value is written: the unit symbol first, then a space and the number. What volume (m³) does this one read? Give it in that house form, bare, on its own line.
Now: m³ 586086.0180
